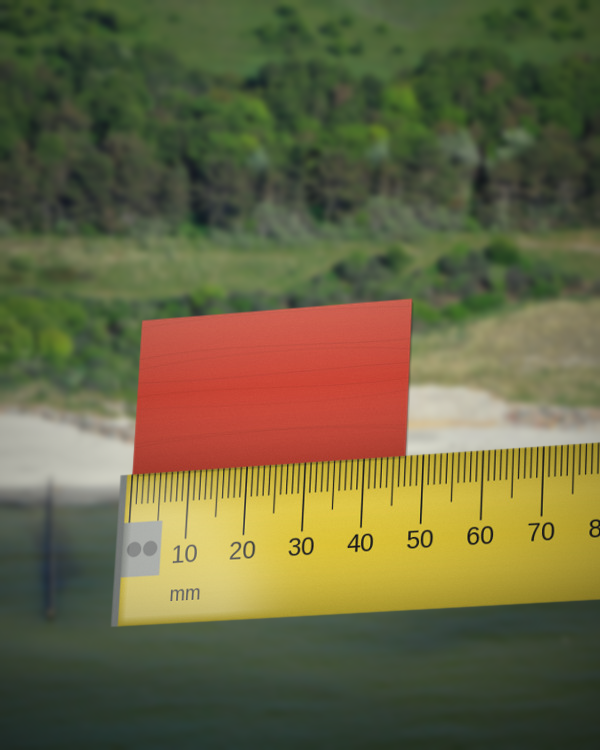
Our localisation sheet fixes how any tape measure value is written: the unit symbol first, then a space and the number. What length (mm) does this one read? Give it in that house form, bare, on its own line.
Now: mm 47
